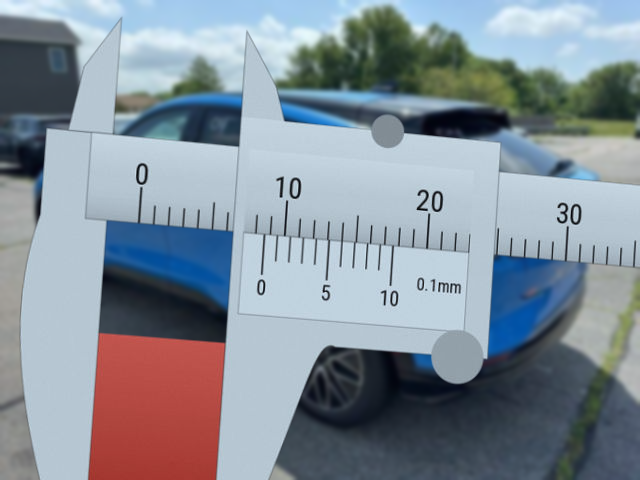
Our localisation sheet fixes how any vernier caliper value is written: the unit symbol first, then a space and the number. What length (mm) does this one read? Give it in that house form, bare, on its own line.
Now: mm 8.6
